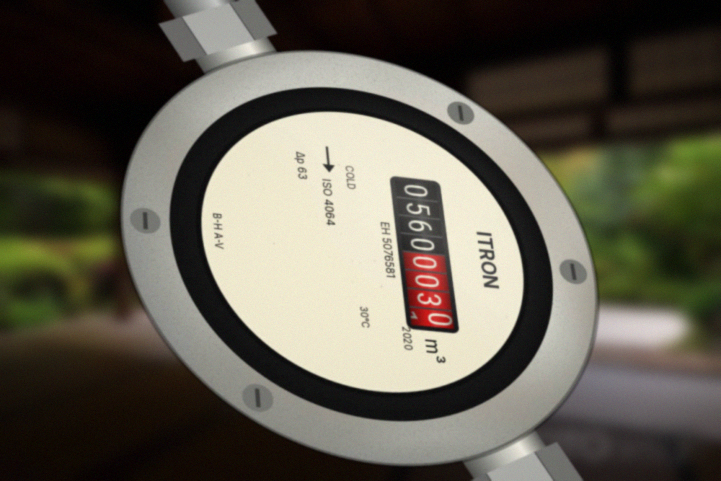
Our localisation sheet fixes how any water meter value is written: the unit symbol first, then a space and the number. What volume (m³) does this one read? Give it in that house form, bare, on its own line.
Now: m³ 560.0030
